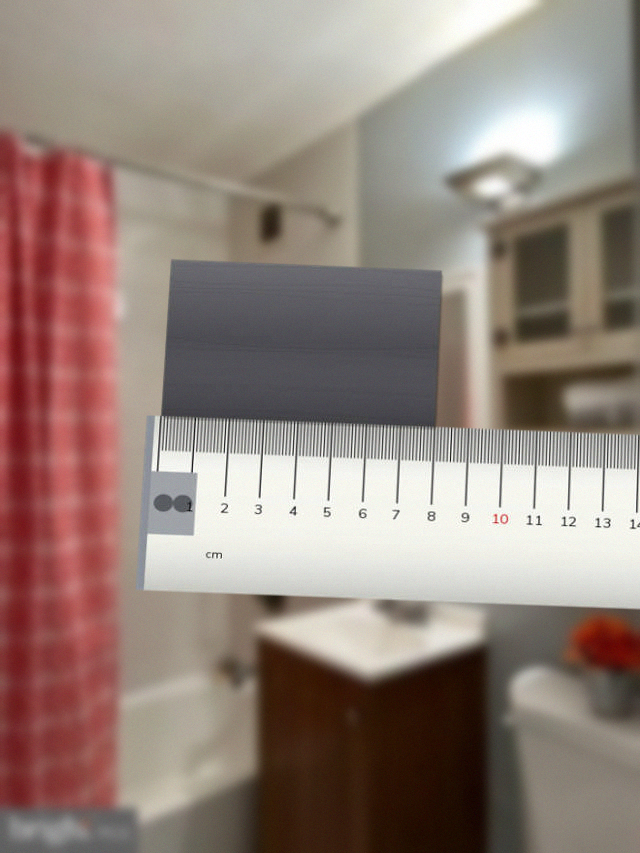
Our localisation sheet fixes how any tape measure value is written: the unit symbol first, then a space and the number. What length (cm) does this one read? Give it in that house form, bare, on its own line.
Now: cm 8
